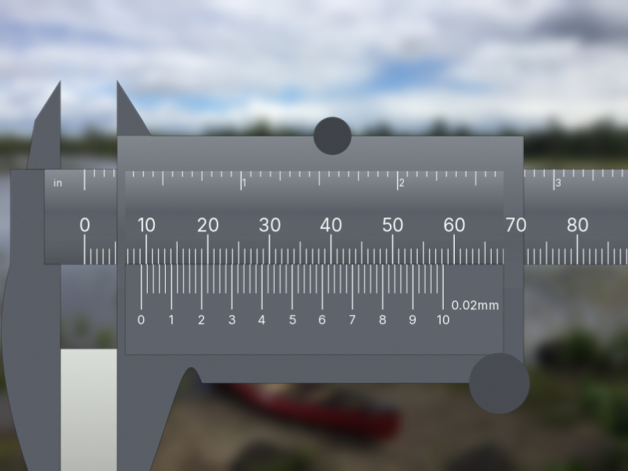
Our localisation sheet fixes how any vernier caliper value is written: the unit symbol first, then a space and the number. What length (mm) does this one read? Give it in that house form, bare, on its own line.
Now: mm 9.2
